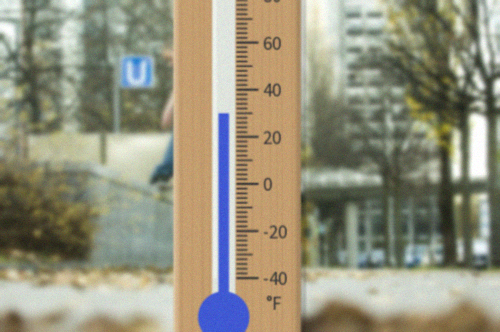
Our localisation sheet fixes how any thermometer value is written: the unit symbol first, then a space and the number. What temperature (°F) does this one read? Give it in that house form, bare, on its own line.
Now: °F 30
